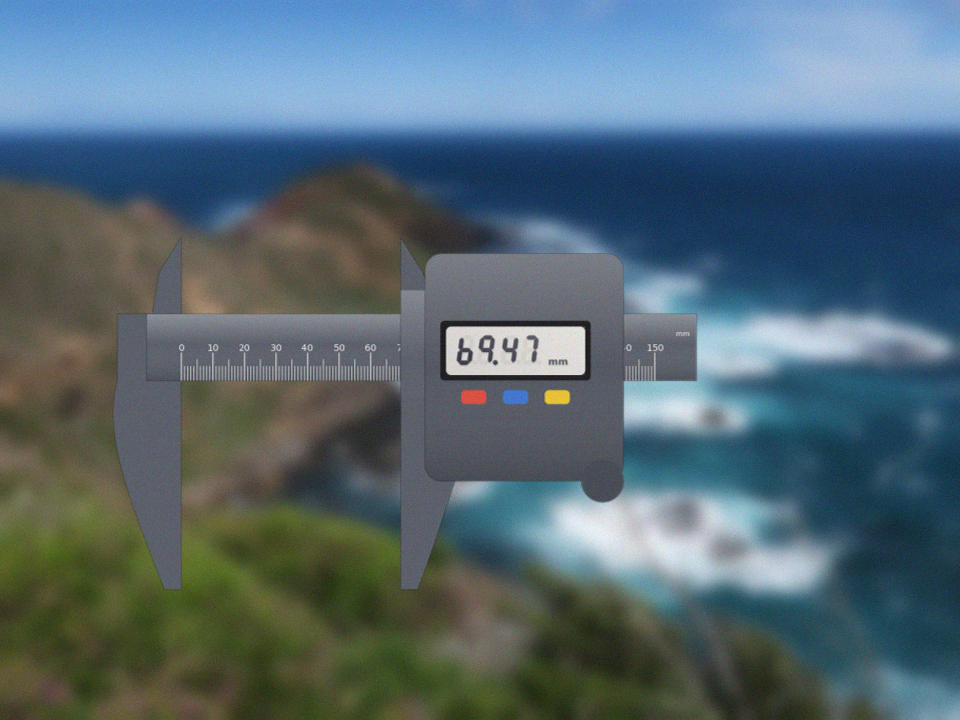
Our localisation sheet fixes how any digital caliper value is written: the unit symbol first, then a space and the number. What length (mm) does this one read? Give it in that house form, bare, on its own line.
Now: mm 69.47
